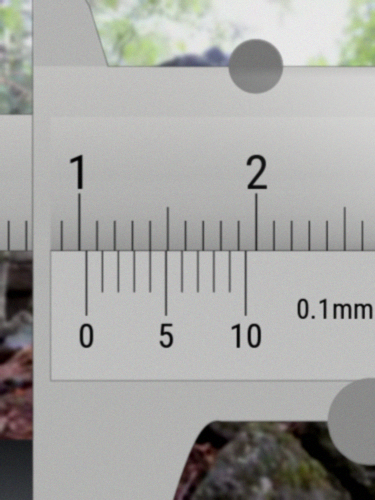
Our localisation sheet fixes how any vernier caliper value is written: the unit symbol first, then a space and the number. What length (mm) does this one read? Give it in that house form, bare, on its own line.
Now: mm 10.4
